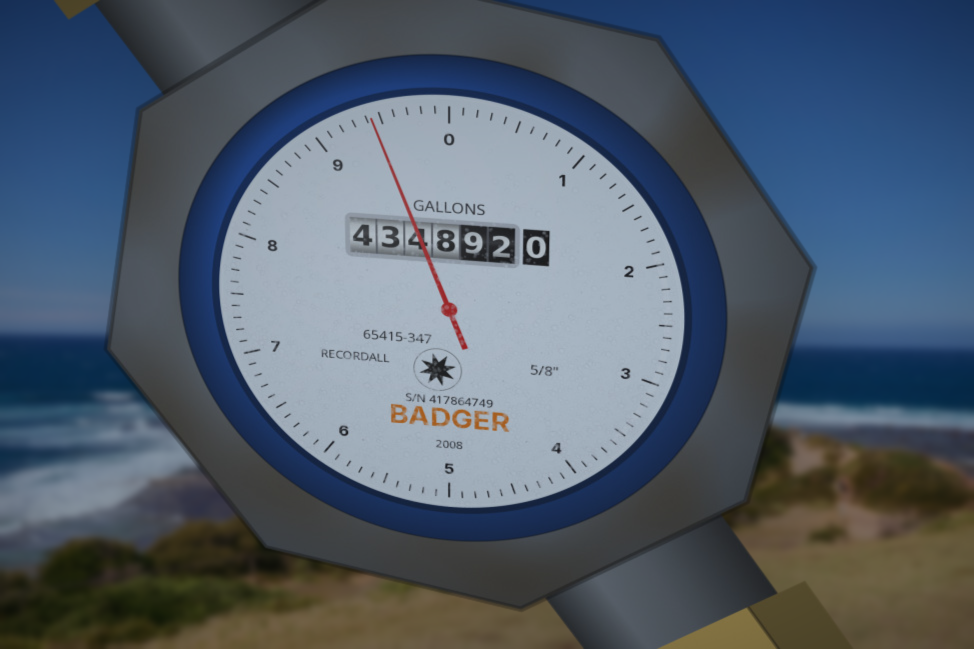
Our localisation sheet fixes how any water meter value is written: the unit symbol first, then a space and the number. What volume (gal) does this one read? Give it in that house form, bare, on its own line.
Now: gal 4348919.4
